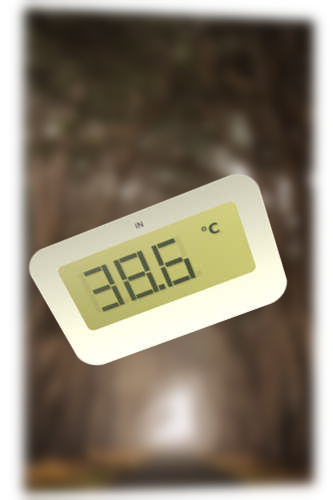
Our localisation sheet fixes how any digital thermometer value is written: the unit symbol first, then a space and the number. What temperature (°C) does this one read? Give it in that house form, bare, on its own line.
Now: °C 38.6
